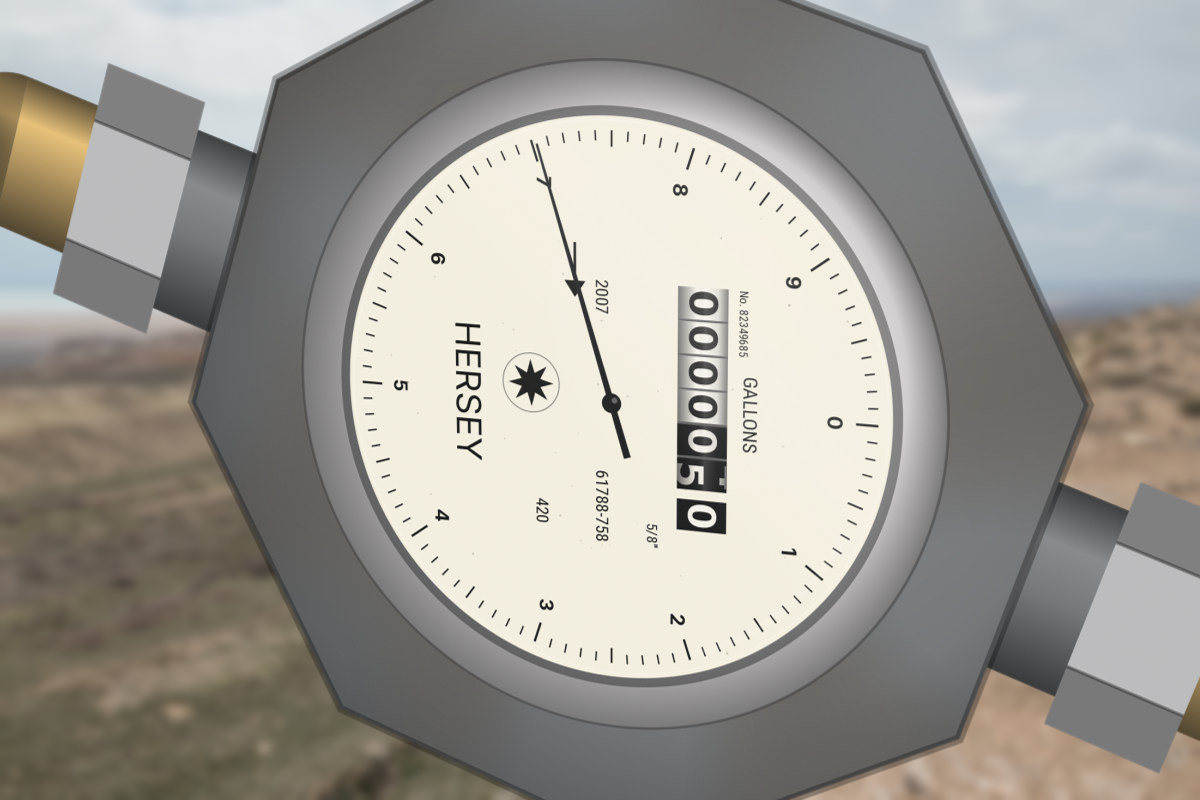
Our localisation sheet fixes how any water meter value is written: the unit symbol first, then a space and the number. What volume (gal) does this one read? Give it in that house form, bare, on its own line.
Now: gal 47.0
